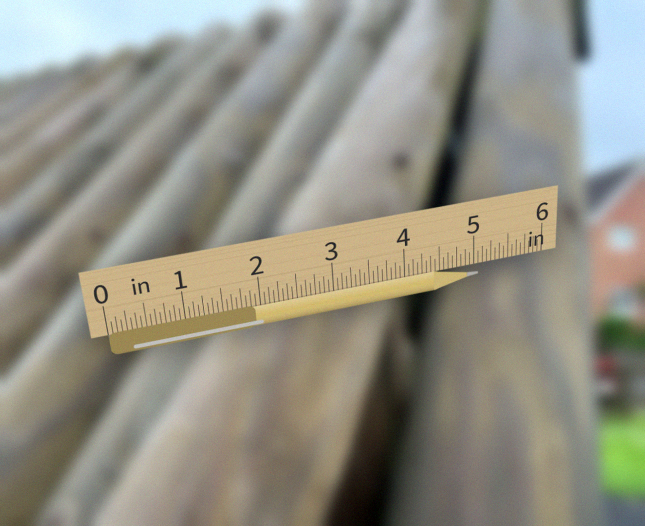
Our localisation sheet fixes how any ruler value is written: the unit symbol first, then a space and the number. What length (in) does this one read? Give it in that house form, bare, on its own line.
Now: in 5.0625
